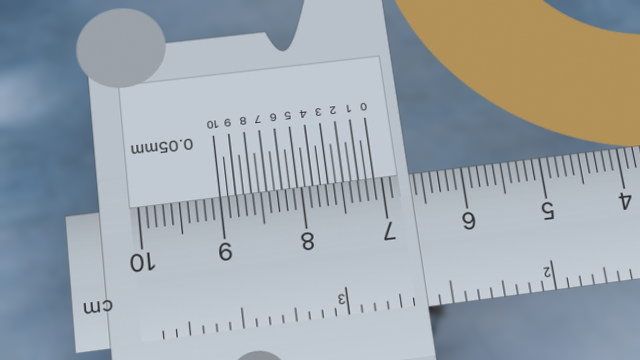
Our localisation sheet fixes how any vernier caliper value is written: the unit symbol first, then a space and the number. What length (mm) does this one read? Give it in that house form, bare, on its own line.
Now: mm 71.0
